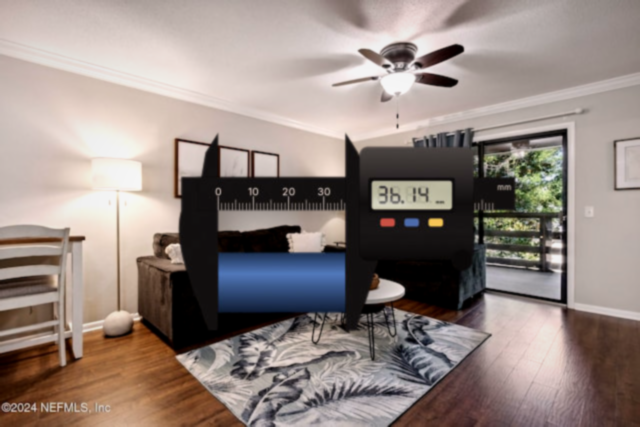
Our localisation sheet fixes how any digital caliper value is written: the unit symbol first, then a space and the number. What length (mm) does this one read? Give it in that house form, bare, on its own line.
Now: mm 36.14
